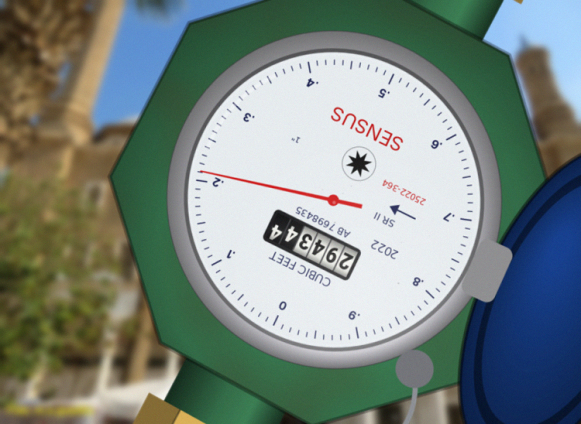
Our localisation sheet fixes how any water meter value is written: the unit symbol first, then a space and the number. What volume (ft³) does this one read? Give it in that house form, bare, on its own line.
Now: ft³ 294344.21
